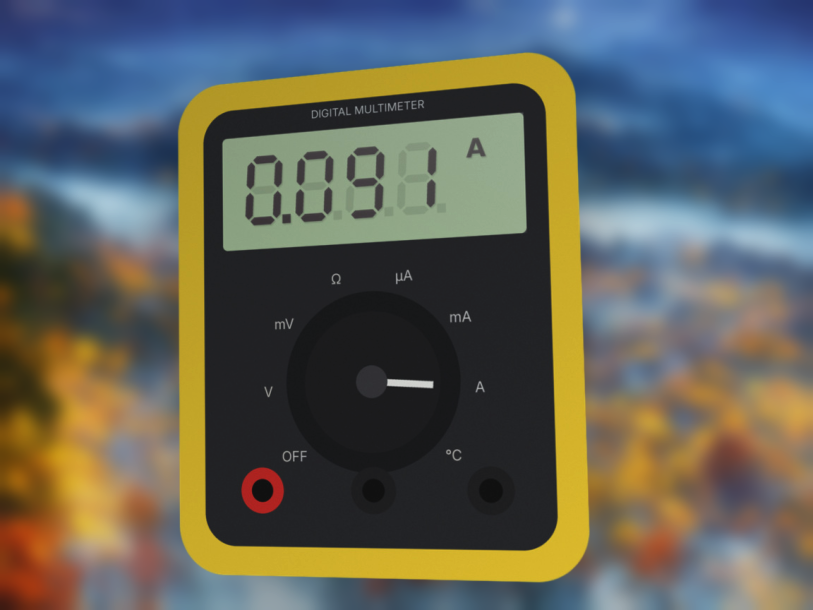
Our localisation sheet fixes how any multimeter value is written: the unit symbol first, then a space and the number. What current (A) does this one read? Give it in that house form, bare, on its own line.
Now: A 0.091
